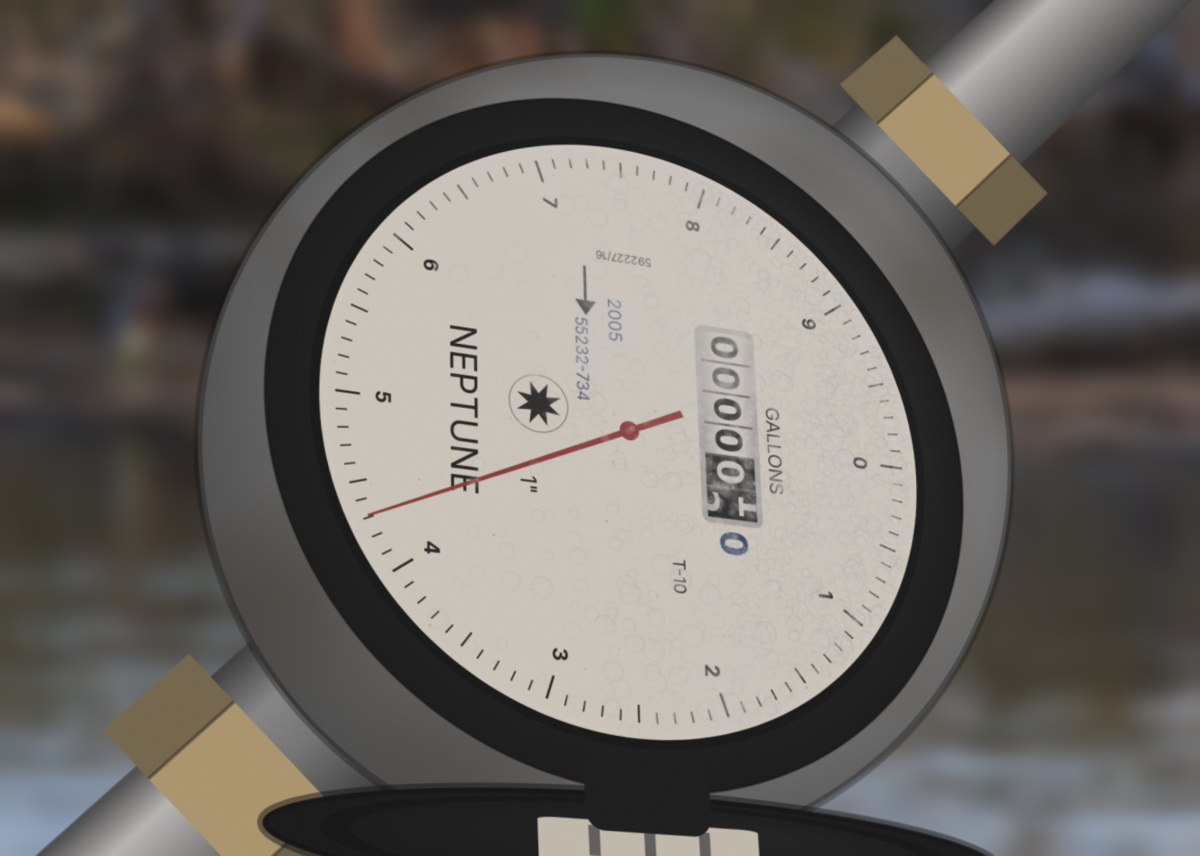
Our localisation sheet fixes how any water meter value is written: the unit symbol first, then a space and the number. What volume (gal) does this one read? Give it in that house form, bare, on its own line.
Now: gal 14.3
